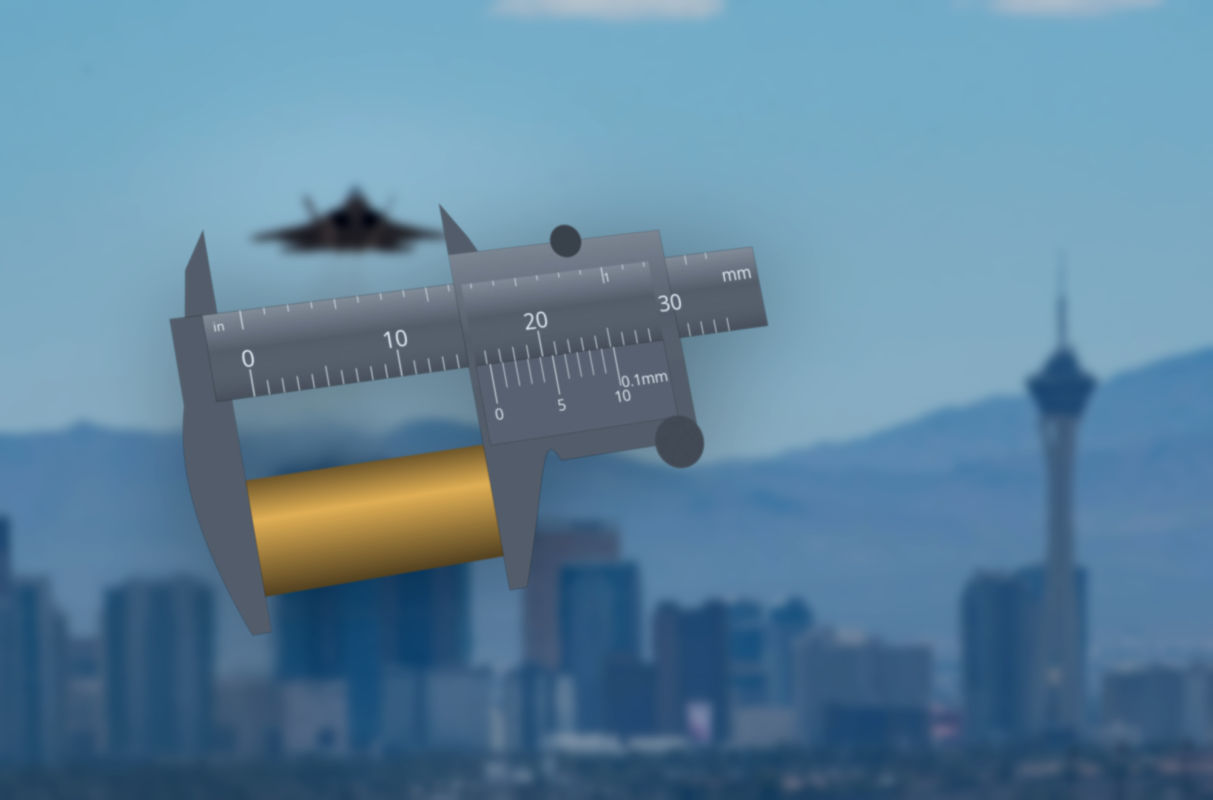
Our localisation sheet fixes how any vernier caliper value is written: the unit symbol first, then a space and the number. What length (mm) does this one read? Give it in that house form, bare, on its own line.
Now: mm 16.2
